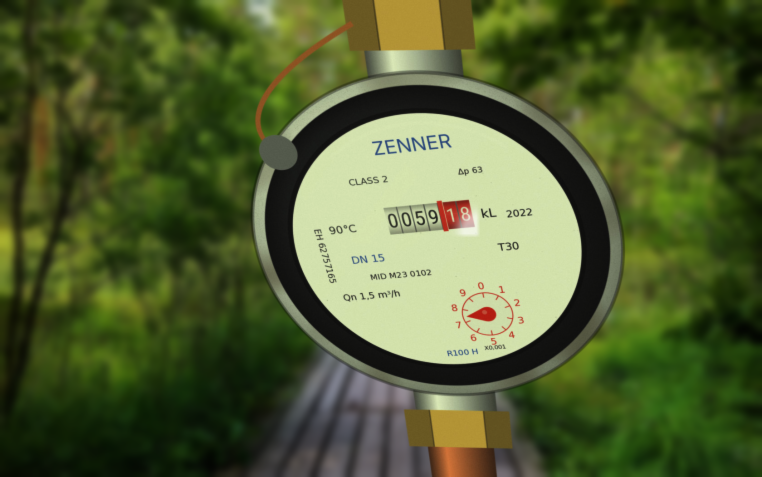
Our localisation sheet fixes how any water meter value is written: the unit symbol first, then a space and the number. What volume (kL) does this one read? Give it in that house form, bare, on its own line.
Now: kL 59.187
